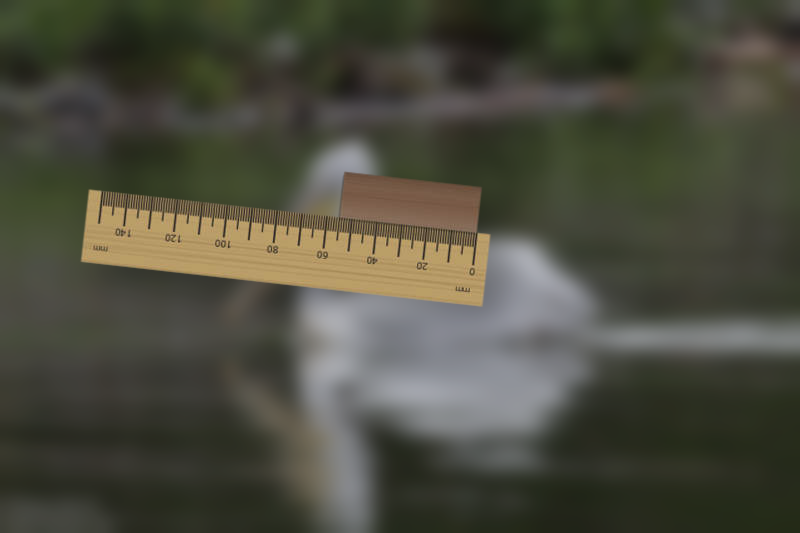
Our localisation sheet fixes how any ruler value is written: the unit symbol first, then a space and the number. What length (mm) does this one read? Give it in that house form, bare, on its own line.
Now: mm 55
